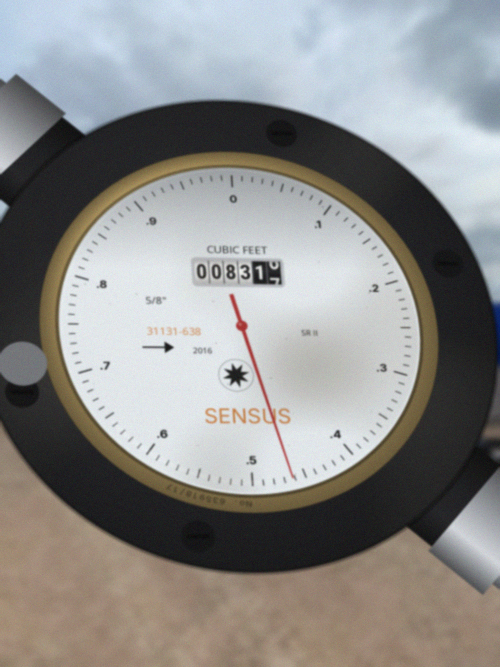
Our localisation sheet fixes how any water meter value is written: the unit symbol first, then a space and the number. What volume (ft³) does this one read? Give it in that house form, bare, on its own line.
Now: ft³ 8316.46
